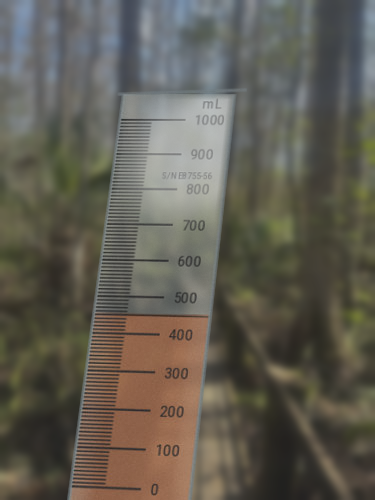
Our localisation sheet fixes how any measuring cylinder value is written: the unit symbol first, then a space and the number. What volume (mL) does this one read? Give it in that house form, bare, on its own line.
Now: mL 450
